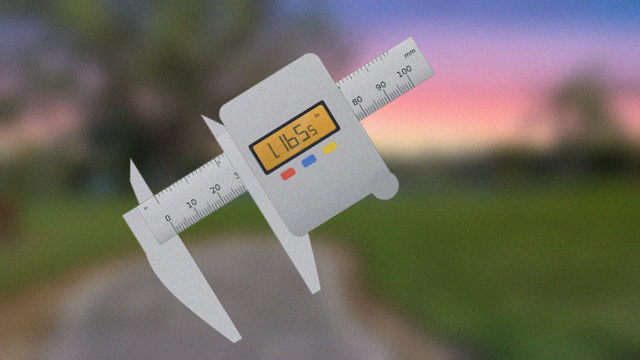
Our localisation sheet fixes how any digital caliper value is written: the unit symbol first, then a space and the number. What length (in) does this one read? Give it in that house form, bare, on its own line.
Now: in 1.1655
